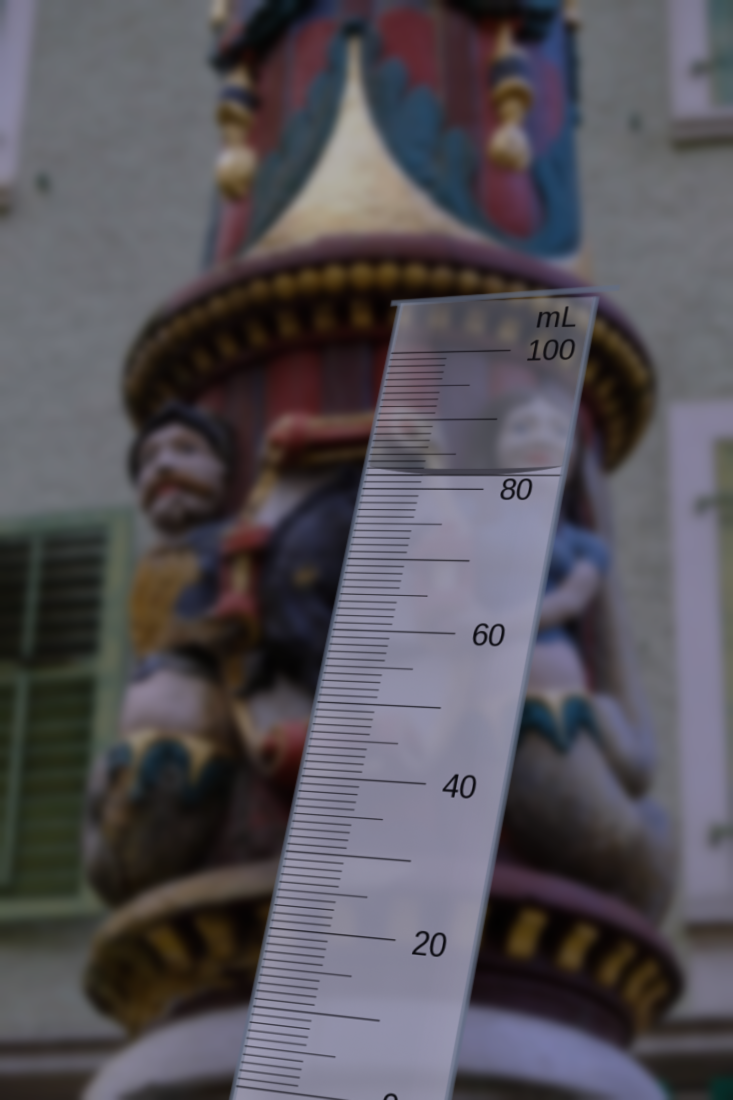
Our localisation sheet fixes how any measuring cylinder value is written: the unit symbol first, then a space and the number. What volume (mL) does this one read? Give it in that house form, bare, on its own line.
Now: mL 82
